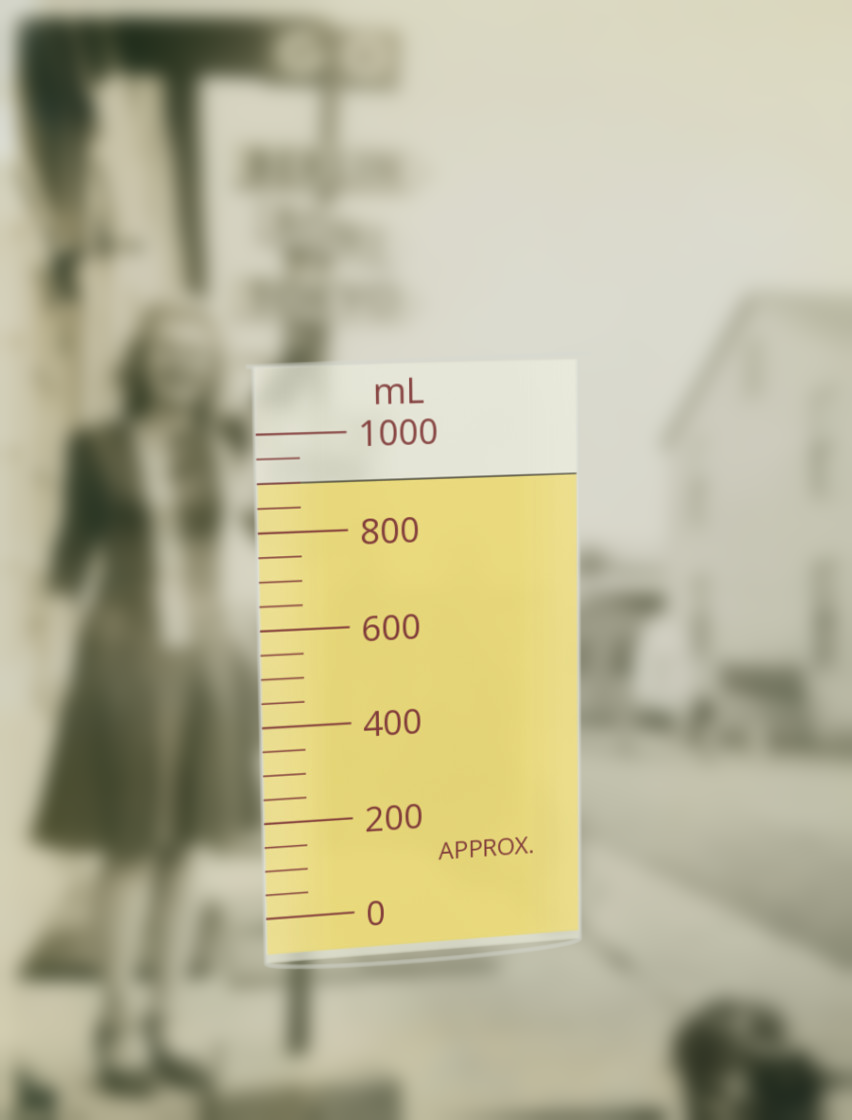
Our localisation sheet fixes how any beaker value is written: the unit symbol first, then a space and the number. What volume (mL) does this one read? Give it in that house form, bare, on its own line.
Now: mL 900
